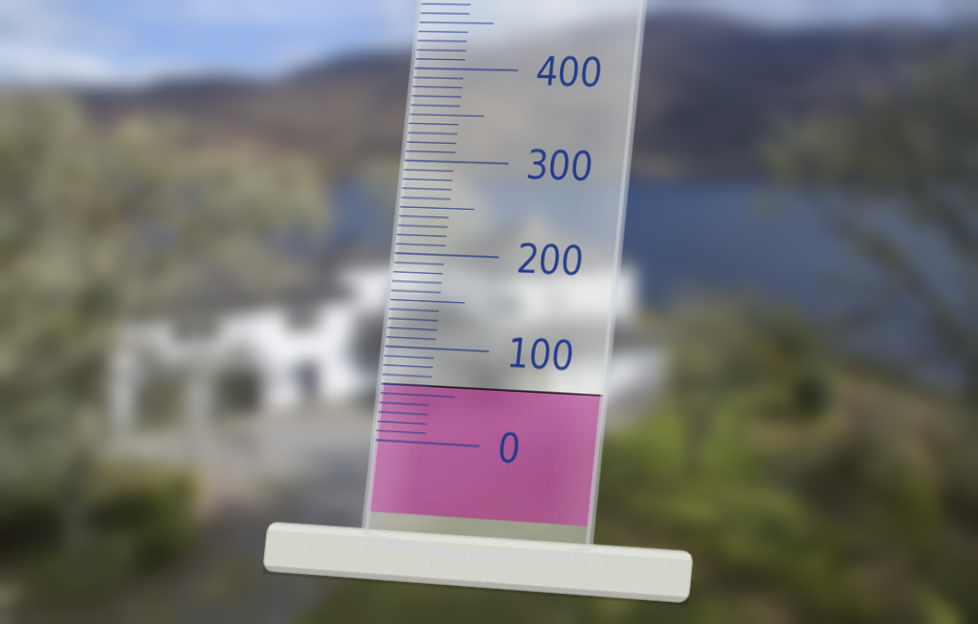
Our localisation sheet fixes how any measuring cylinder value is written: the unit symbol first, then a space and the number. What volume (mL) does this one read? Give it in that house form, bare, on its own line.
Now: mL 60
